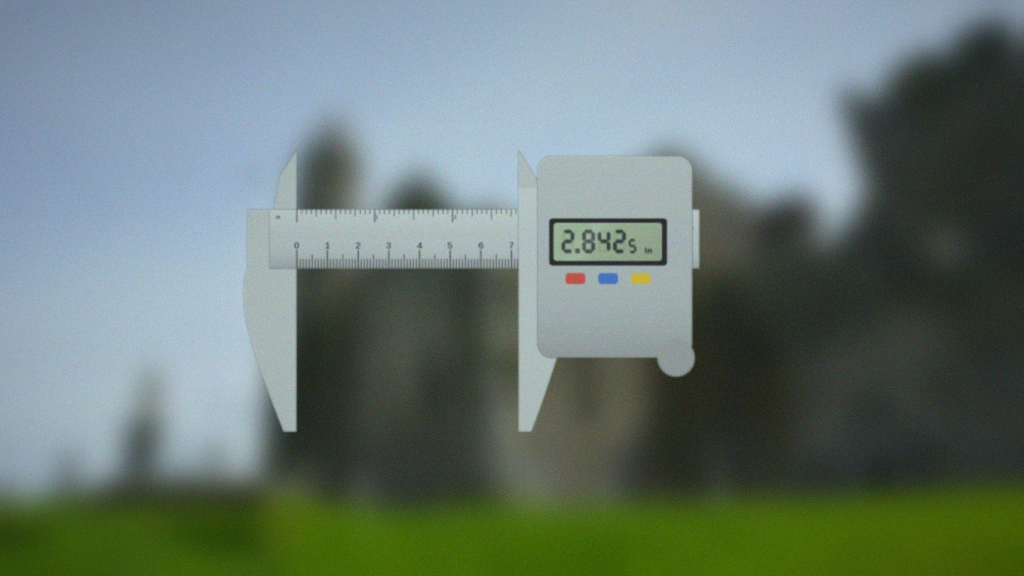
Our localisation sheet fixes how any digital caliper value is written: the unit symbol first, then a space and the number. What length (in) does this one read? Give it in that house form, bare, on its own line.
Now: in 2.8425
